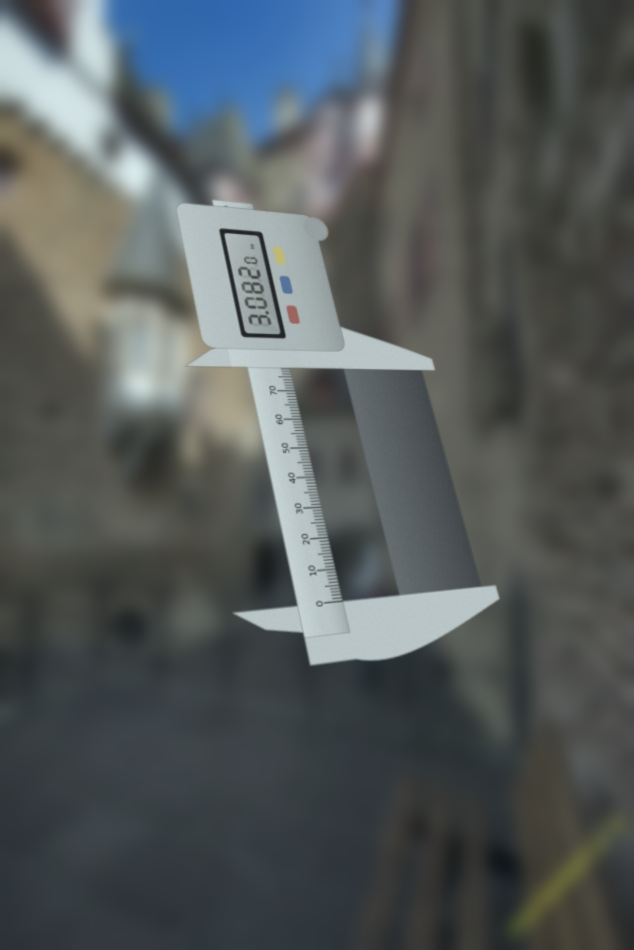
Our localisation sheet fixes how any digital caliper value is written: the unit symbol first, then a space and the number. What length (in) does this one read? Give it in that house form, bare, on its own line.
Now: in 3.0820
